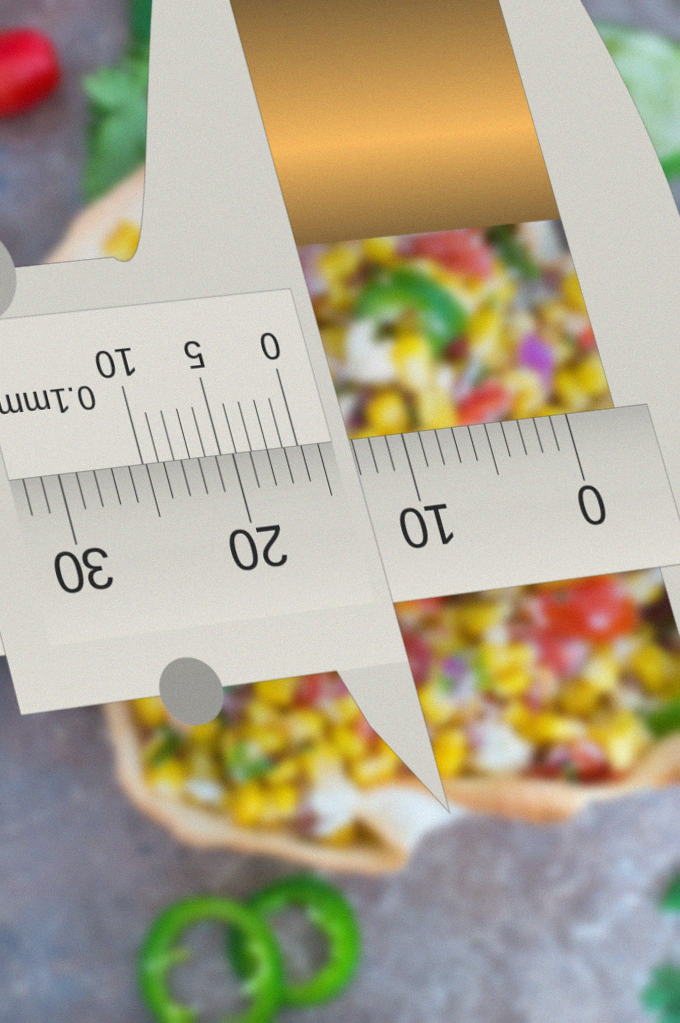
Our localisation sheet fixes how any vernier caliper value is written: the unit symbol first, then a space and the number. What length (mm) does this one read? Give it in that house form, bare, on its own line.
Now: mm 16.2
